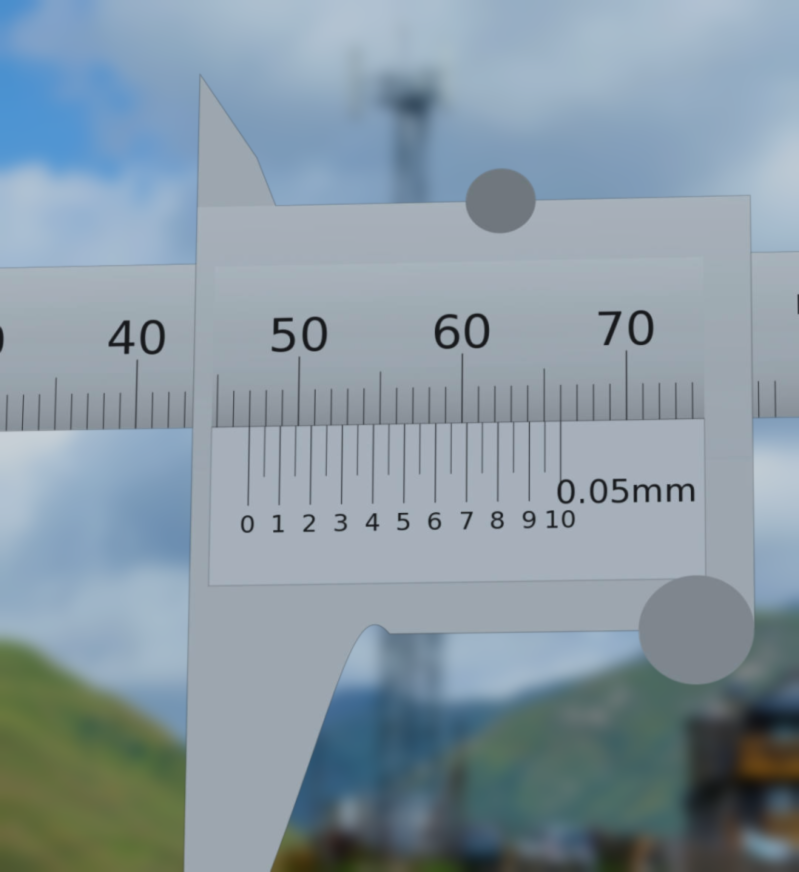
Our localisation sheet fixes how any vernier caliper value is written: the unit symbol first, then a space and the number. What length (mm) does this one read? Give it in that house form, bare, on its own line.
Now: mm 47.0
